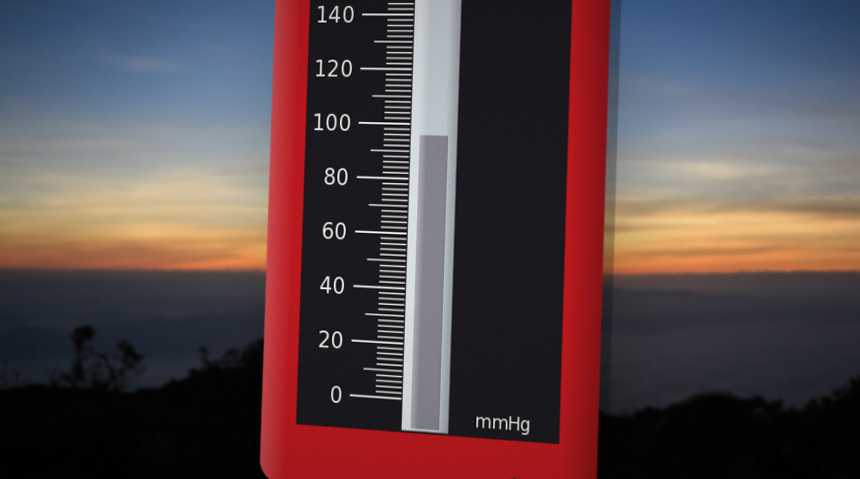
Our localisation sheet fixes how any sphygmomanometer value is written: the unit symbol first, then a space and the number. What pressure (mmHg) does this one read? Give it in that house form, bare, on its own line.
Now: mmHg 96
